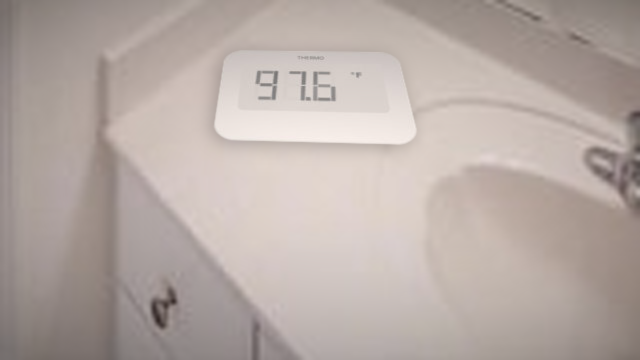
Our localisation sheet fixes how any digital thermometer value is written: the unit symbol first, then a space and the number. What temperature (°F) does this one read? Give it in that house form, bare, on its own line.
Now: °F 97.6
